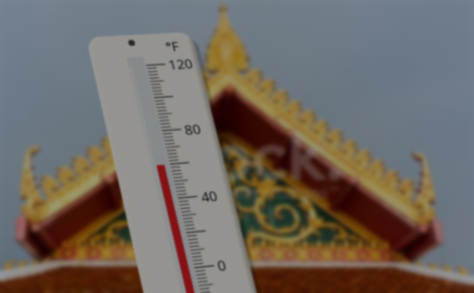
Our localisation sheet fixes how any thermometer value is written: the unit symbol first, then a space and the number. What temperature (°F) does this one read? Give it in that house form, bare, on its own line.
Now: °F 60
